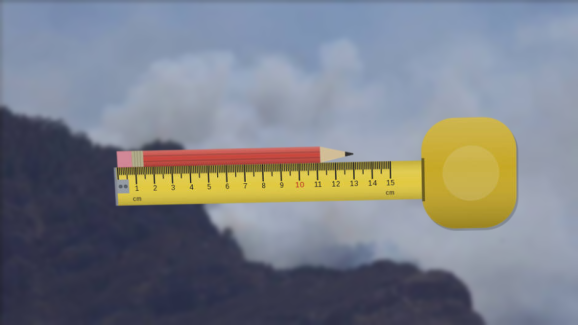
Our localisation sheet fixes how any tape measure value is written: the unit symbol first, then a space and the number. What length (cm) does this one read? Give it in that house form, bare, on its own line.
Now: cm 13
